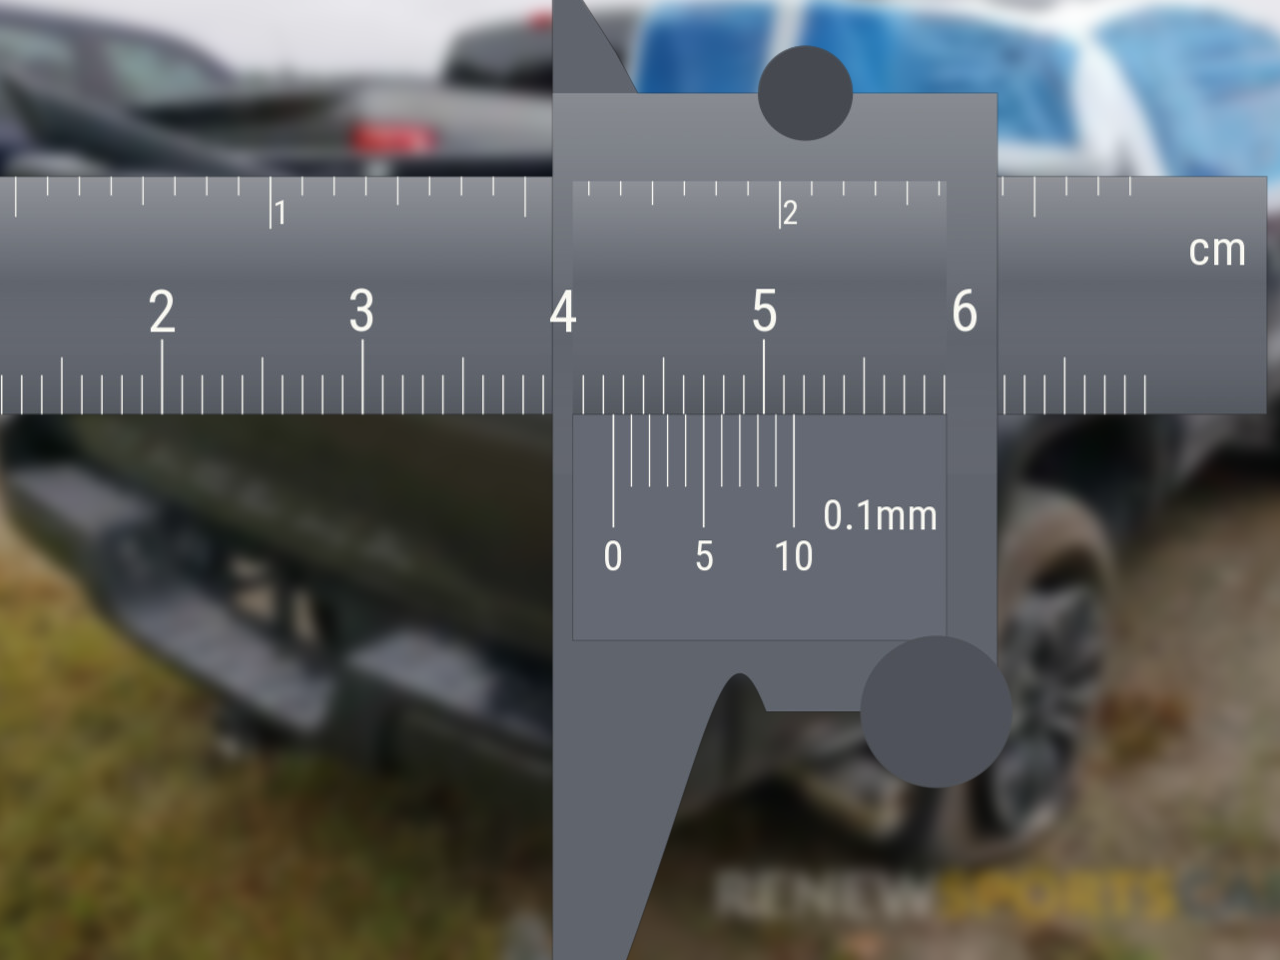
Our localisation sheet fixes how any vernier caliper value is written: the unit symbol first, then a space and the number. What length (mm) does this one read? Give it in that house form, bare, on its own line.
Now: mm 42.5
